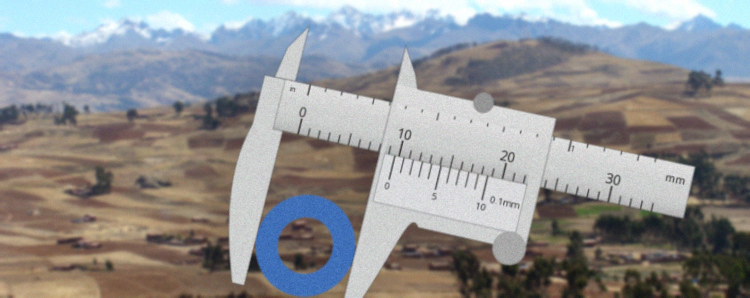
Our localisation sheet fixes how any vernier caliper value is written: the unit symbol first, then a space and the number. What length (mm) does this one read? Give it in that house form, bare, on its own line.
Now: mm 9.6
